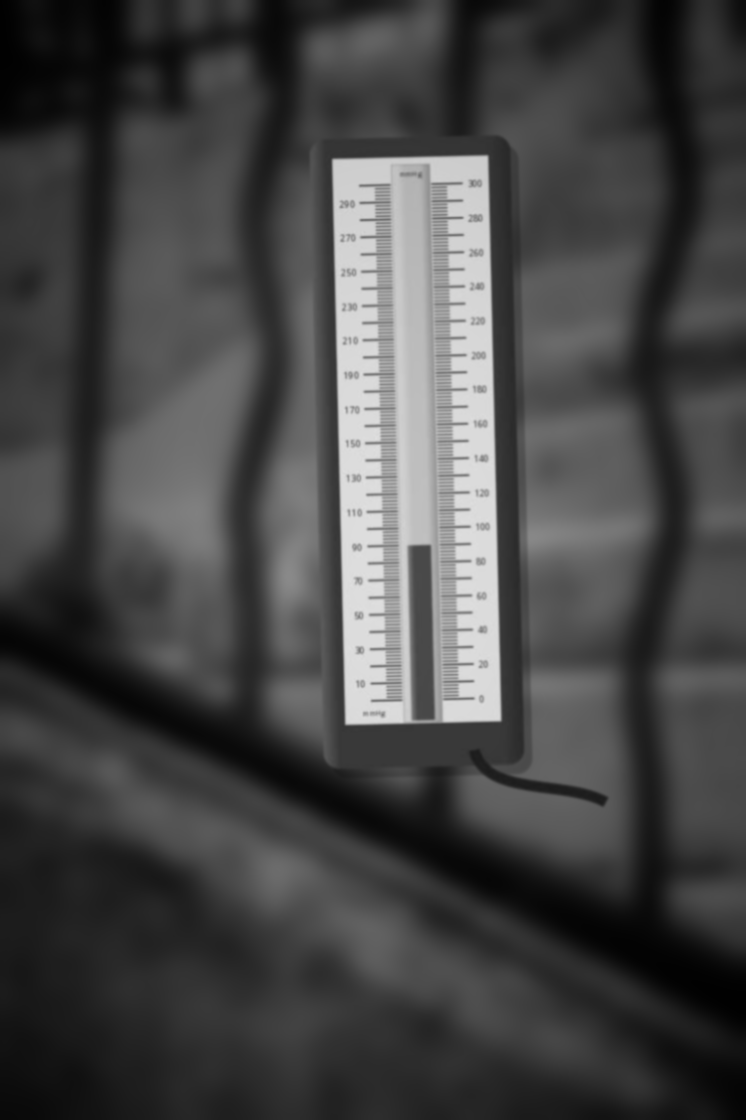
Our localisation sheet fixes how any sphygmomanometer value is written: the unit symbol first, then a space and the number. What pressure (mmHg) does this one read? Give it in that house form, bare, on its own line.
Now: mmHg 90
